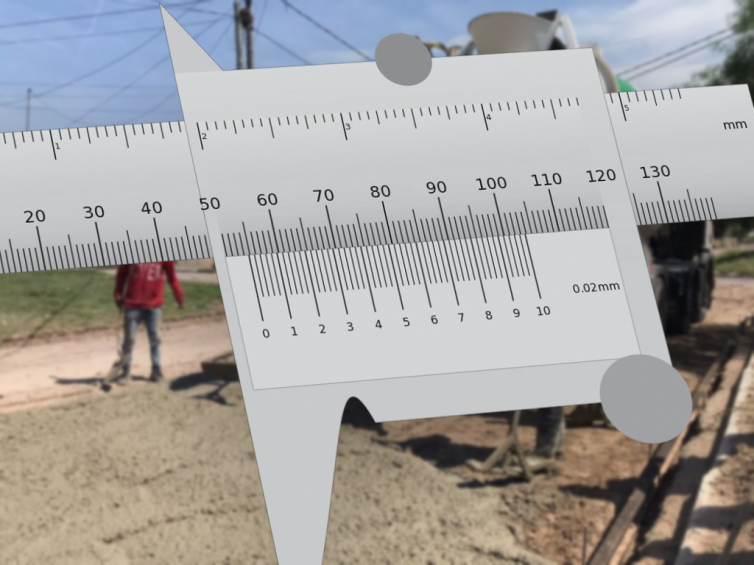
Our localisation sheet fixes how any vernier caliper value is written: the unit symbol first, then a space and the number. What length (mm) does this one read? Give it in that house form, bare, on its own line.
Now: mm 54.8
